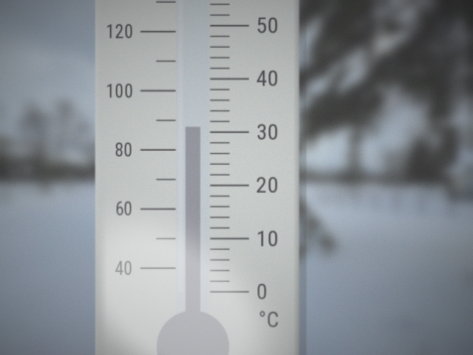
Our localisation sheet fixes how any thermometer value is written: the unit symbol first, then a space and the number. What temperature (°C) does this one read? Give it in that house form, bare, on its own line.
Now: °C 31
